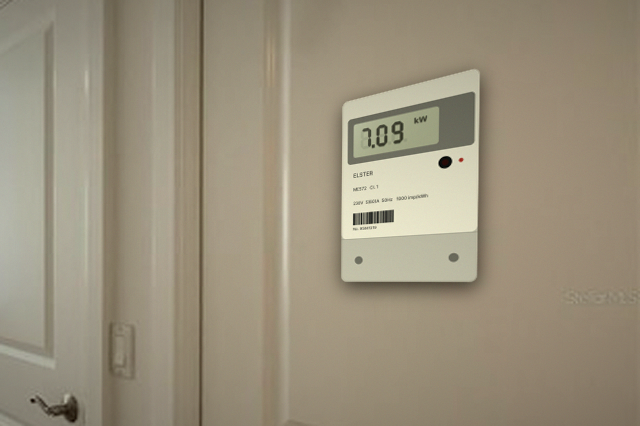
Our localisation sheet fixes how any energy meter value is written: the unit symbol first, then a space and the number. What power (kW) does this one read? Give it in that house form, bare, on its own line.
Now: kW 7.09
